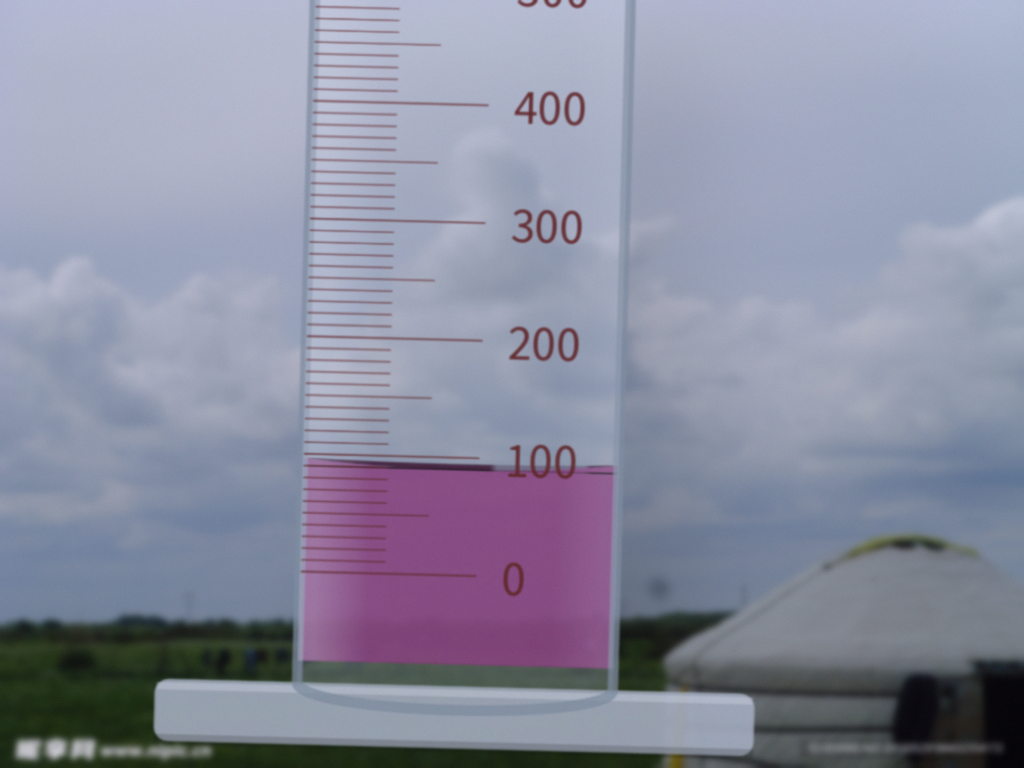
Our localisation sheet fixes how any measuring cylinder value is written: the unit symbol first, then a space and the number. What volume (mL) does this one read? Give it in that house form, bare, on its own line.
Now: mL 90
